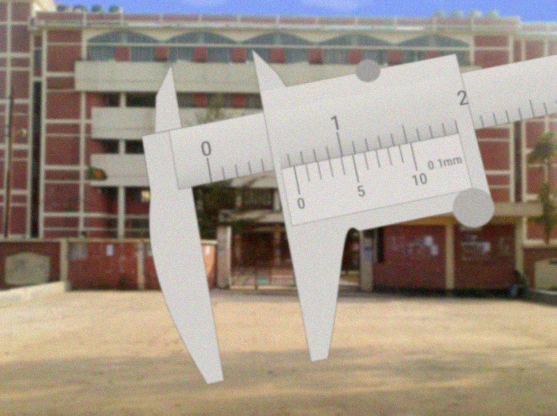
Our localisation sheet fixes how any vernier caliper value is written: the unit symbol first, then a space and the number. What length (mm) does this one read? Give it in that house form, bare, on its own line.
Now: mm 6.3
